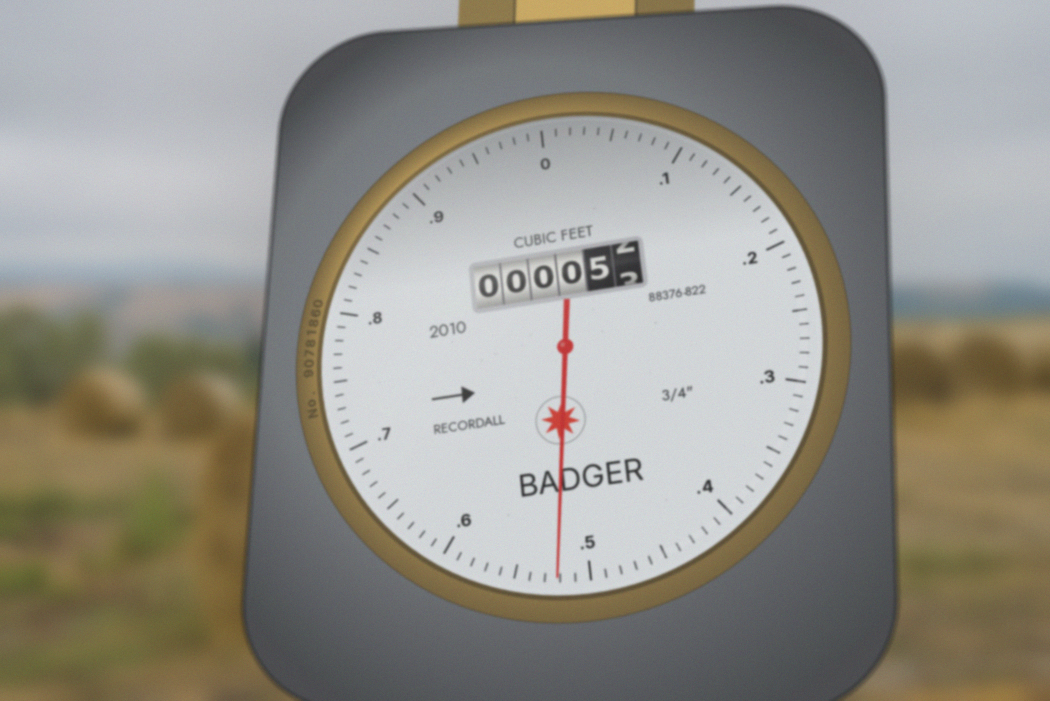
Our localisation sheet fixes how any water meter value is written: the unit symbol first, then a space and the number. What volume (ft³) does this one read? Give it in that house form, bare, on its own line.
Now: ft³ 52.52
